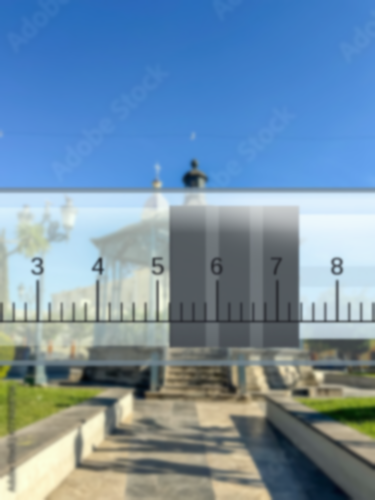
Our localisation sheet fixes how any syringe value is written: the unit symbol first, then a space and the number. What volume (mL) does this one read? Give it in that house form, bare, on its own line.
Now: mL 5.2
